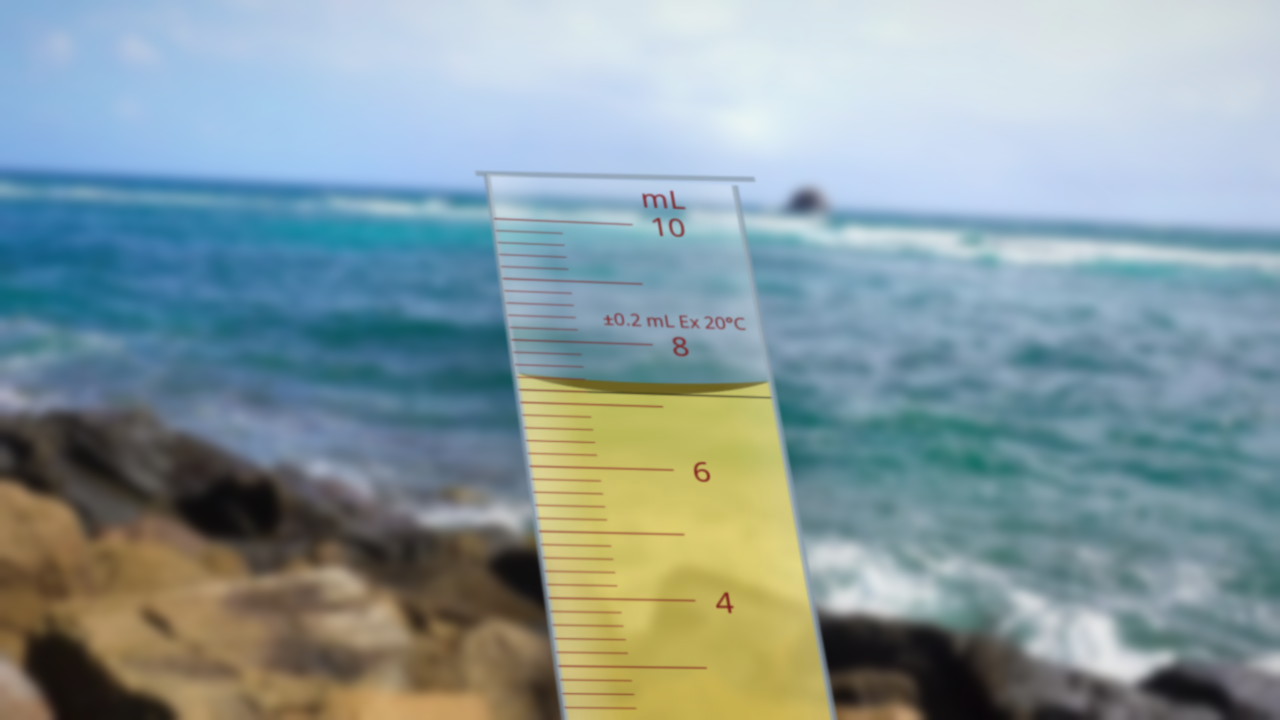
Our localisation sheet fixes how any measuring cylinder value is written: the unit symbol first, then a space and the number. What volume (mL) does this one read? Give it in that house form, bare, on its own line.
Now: mL 7.2
